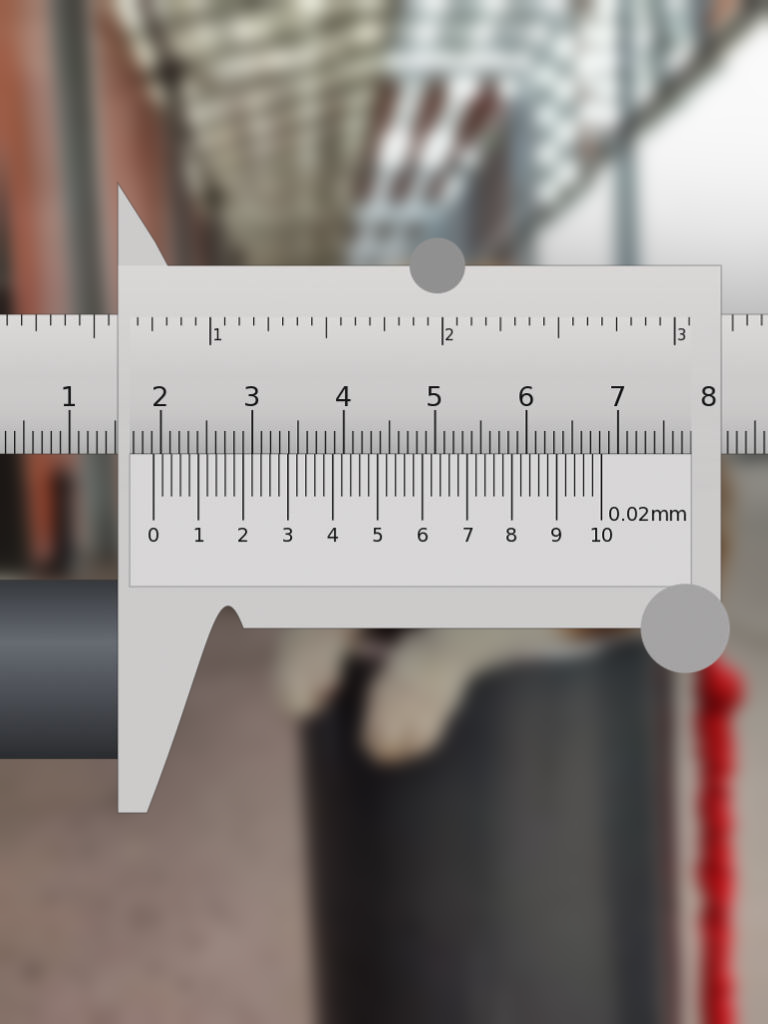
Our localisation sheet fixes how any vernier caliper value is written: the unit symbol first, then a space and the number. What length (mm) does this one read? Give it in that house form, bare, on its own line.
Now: mm 19.2
